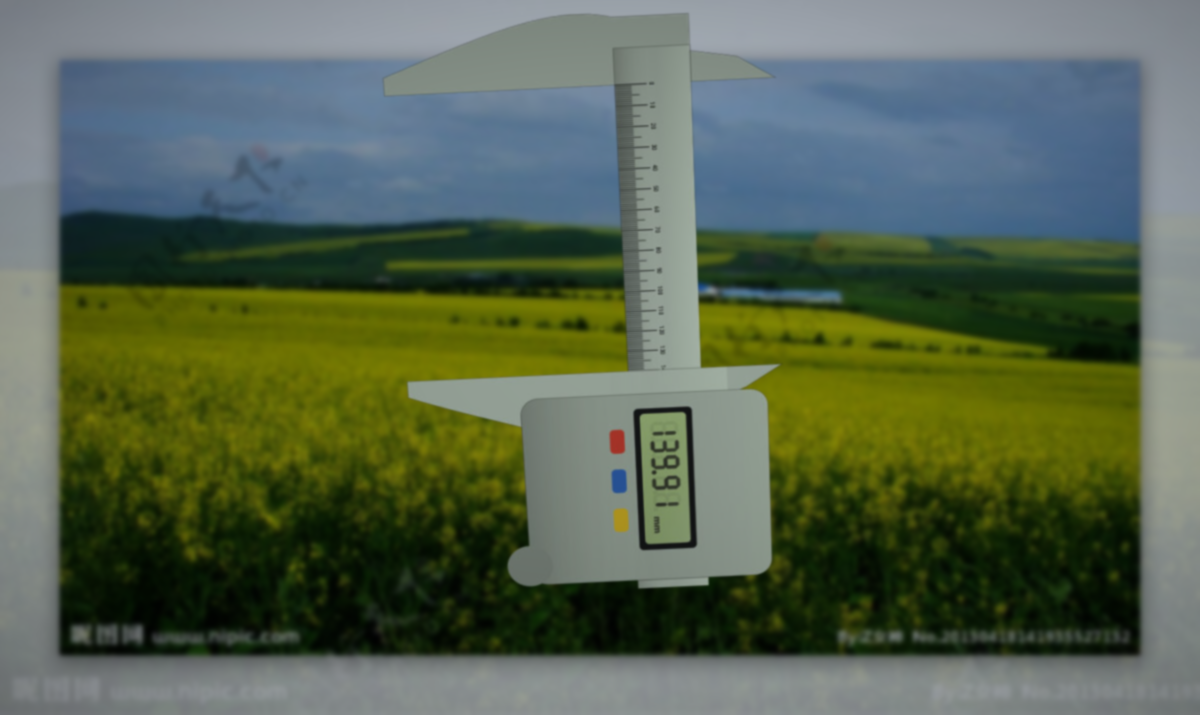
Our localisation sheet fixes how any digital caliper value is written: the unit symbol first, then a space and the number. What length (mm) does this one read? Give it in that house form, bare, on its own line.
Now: mm 139.91
